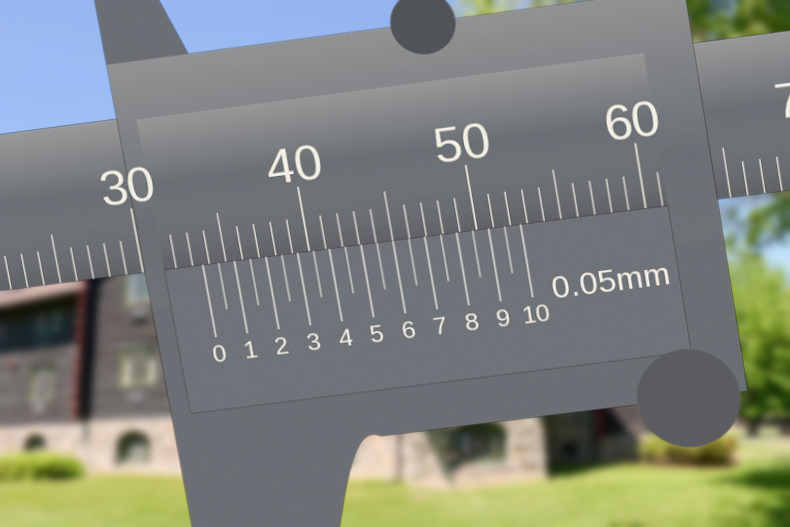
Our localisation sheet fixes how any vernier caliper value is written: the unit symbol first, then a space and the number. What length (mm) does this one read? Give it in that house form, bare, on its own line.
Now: mm 33.6
